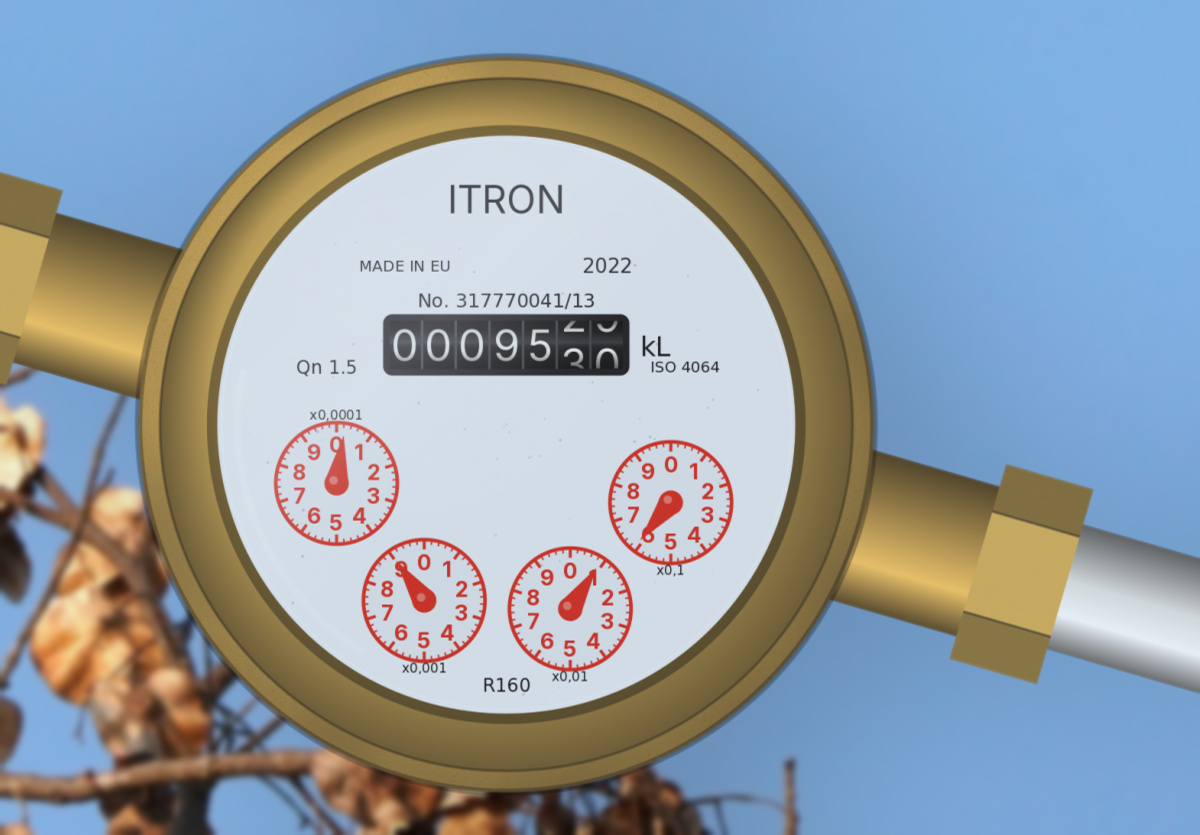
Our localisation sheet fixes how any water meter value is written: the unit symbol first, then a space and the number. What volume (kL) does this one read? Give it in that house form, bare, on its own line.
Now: kL 9529.6090
